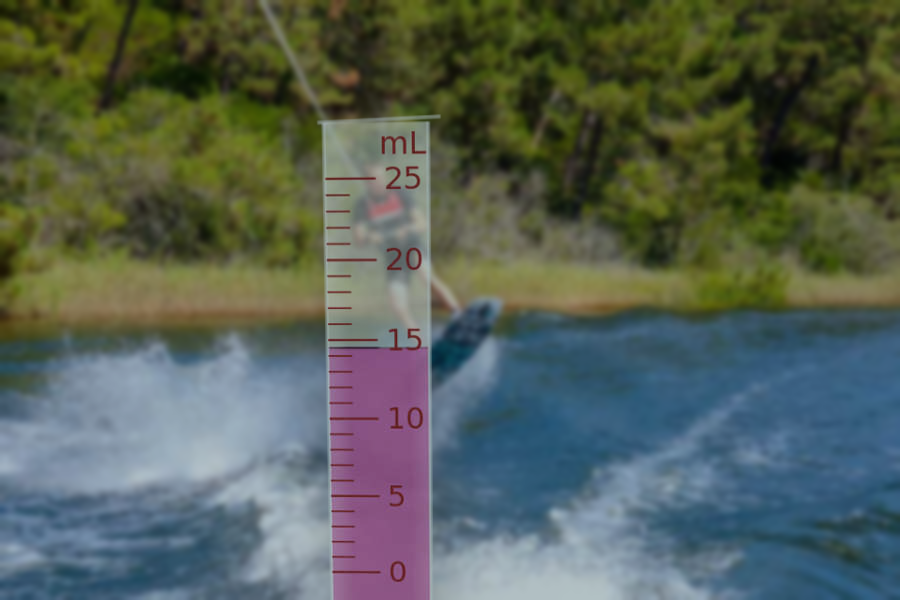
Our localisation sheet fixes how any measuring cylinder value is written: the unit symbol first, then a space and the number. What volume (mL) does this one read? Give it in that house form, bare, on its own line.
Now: mL 14.5
